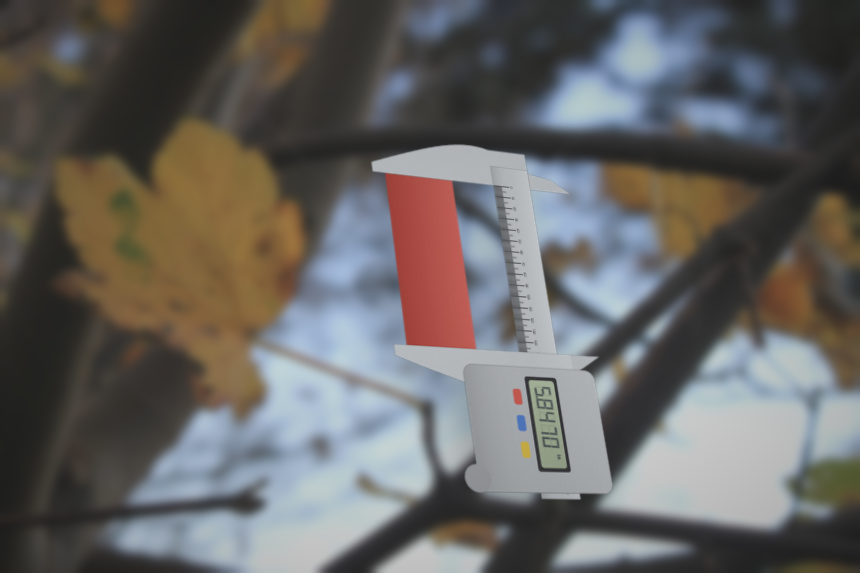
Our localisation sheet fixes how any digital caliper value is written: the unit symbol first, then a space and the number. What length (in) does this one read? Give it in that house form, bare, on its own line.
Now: in 5.8470
